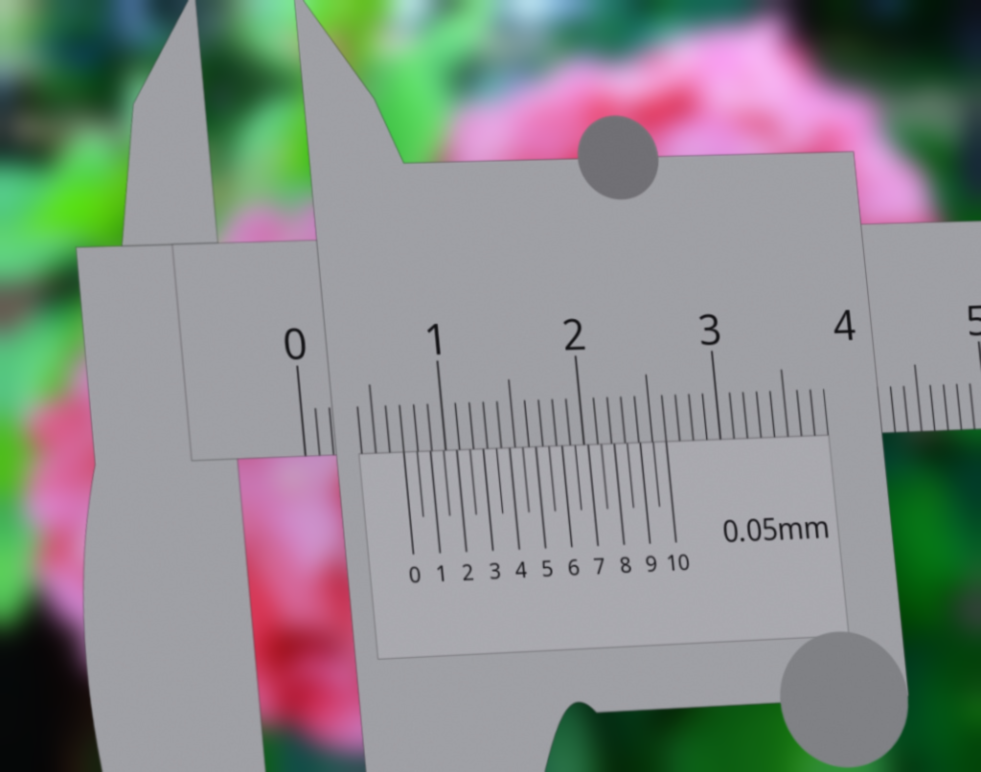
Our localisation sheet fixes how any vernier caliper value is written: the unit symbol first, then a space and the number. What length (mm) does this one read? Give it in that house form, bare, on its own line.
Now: mm 7.0
